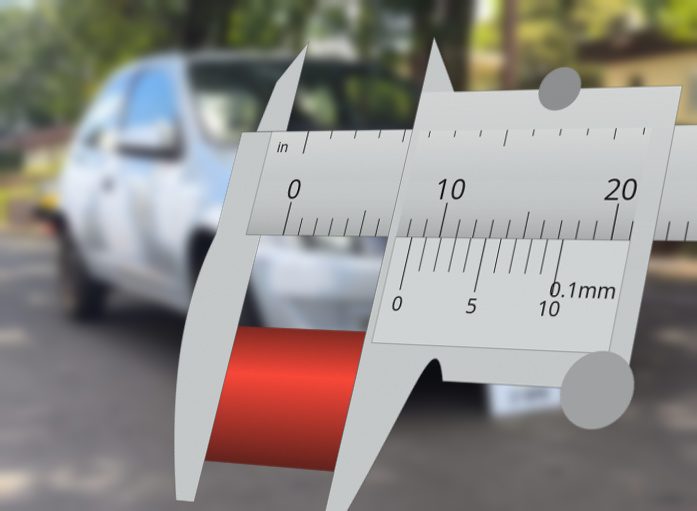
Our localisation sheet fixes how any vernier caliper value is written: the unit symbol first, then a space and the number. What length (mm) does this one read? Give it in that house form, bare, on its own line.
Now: mm 8.3
